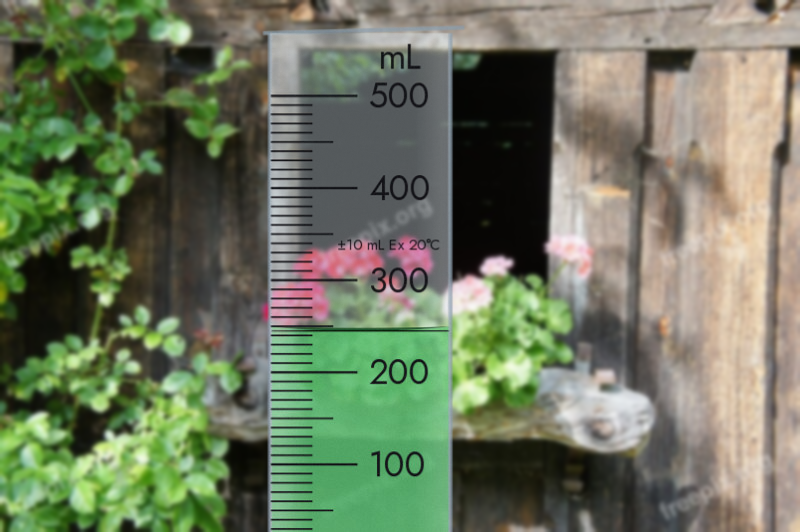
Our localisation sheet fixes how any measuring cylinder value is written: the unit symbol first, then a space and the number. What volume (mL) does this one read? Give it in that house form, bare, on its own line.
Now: mL 245
